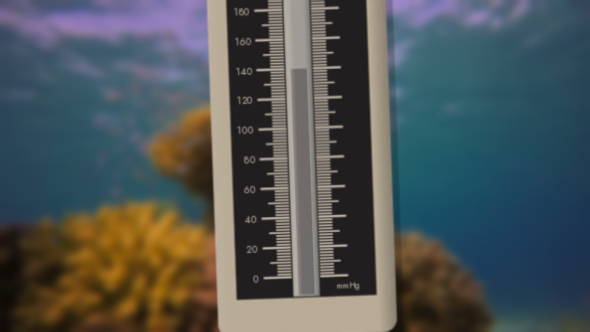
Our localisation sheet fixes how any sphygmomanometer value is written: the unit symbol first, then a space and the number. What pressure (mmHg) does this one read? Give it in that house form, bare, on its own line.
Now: mmHg 140
